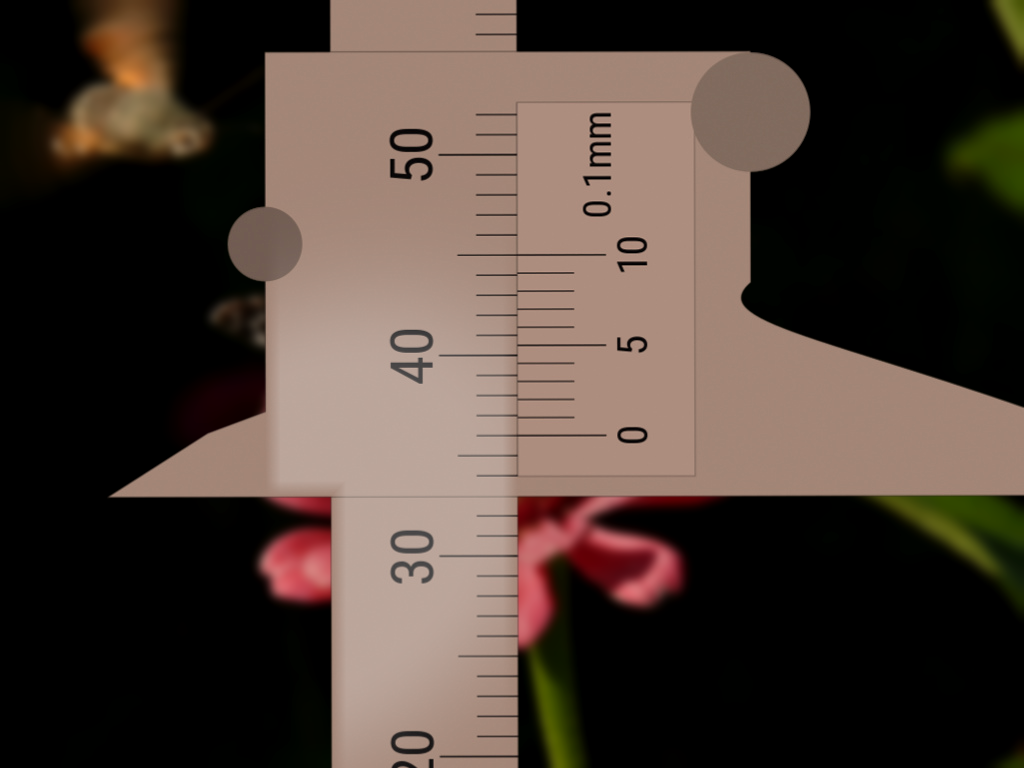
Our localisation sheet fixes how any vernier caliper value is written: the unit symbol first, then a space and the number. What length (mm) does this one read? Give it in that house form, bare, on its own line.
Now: mm 36.0
